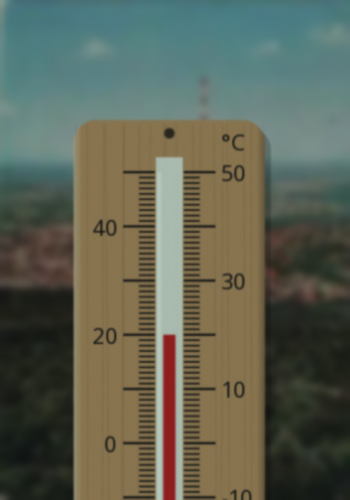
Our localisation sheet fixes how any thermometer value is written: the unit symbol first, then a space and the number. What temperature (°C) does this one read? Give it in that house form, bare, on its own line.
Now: °C 20
